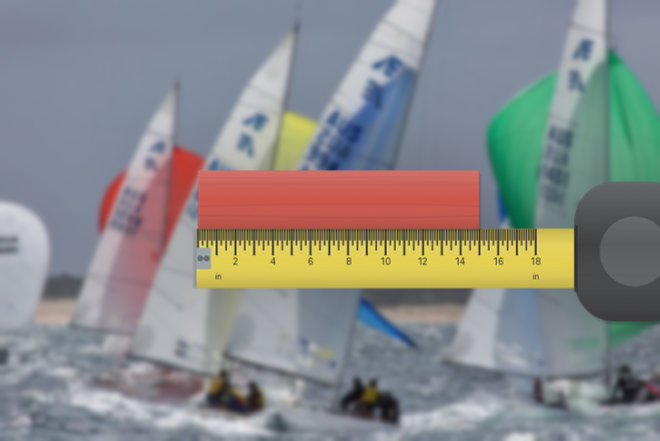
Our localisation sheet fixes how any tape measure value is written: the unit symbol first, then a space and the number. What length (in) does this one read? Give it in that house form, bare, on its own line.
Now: in 15
